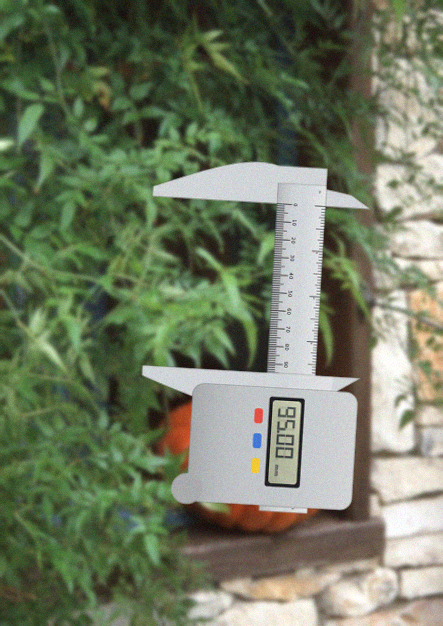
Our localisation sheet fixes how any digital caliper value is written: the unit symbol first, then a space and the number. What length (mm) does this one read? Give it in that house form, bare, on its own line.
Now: mm 95.00
